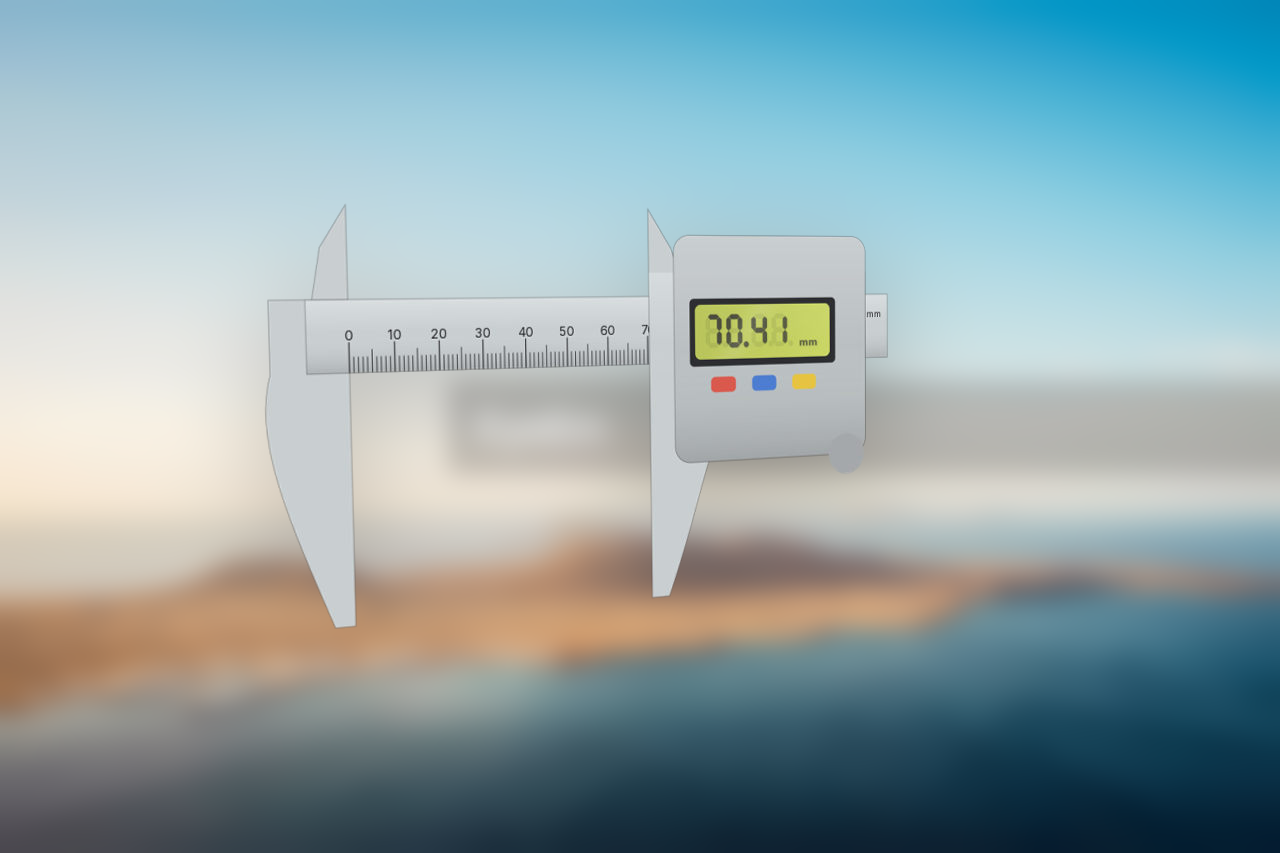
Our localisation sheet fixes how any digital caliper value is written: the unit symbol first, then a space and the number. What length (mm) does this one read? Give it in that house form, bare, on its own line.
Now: mm 70.41
